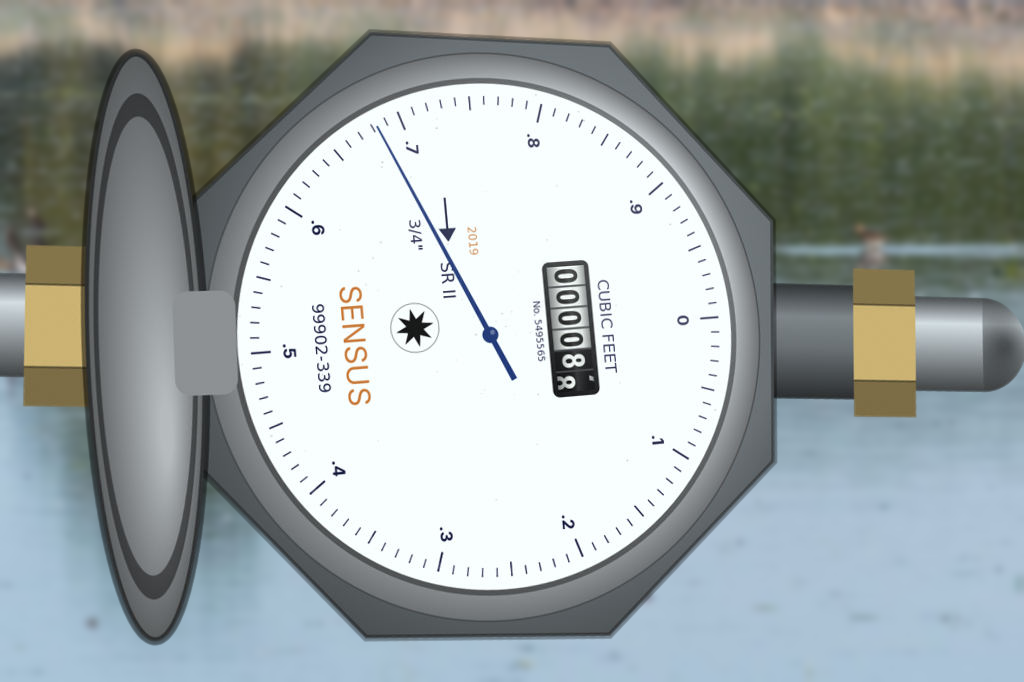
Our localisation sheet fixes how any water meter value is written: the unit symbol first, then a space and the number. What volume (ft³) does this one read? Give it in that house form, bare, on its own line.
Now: ft³ 87.68
